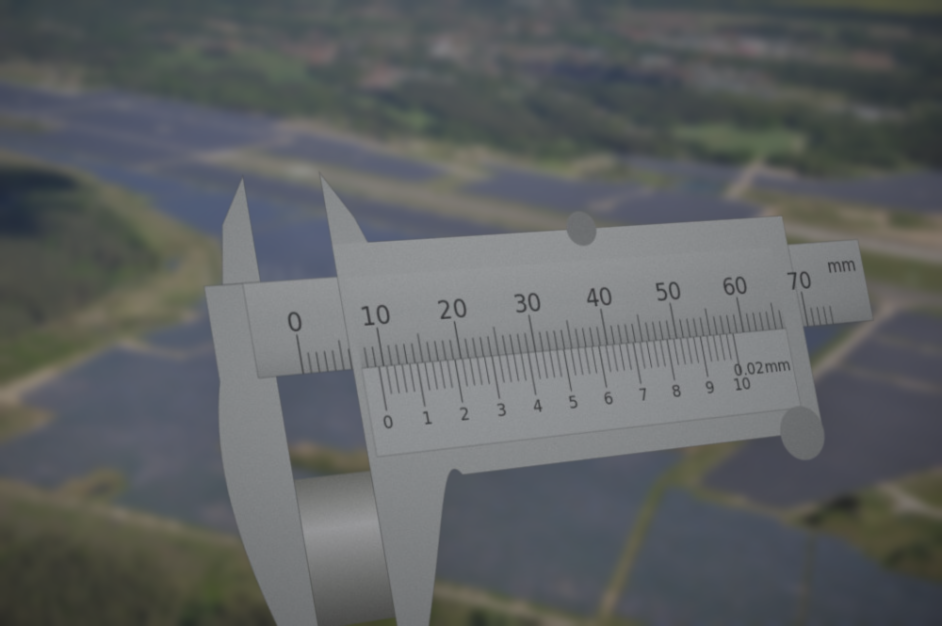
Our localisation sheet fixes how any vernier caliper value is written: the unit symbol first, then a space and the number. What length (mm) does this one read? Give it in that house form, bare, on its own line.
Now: mm 9.4
